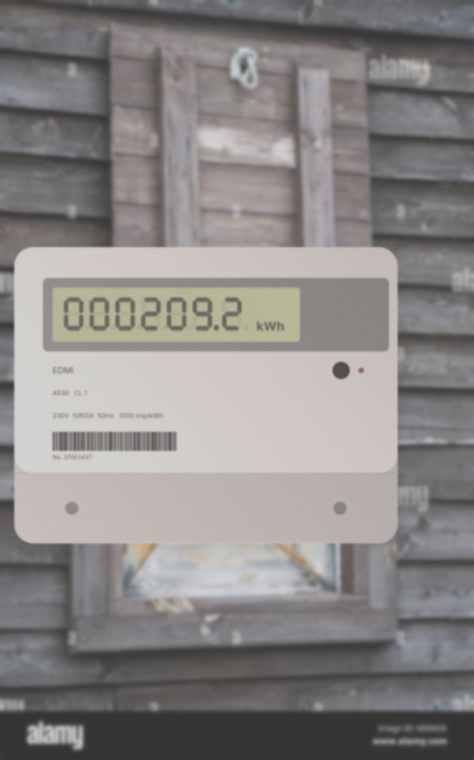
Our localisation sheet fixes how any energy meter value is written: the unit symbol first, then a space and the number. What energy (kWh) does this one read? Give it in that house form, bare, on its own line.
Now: kWh 209.2
